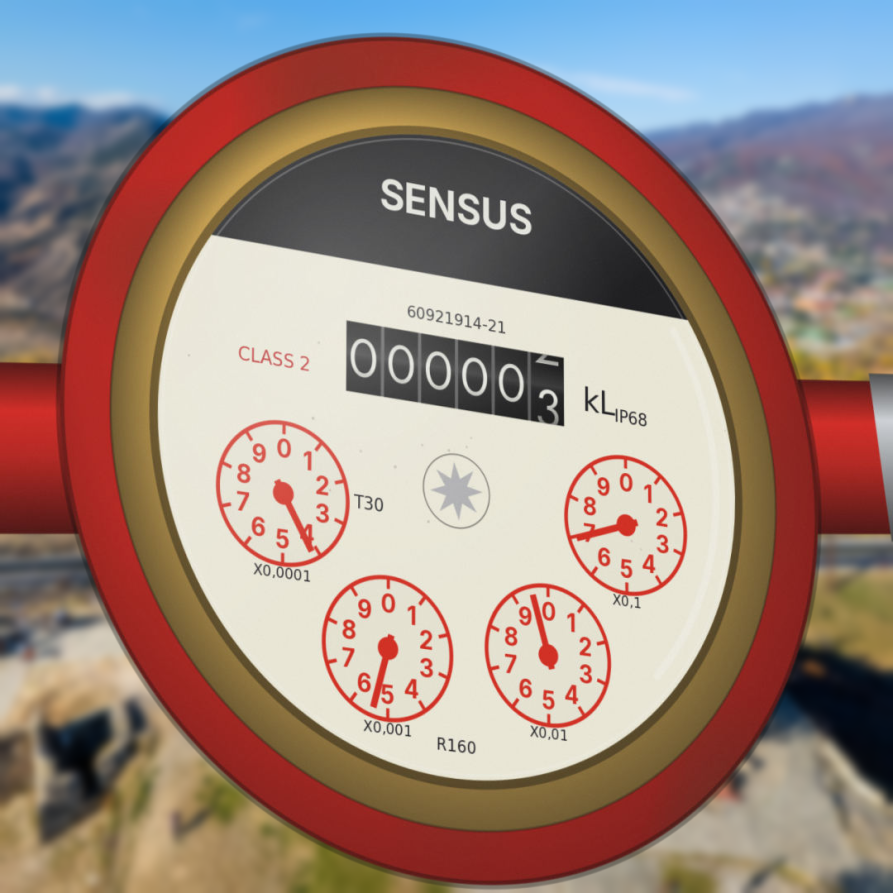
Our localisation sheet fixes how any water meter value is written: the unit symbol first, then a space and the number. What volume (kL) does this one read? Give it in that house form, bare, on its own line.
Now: kL 2.6954
